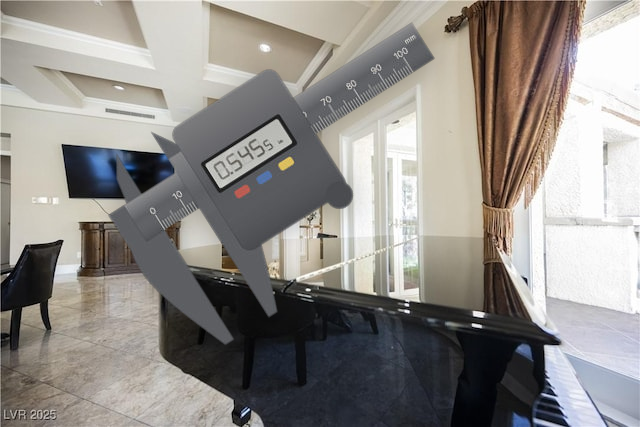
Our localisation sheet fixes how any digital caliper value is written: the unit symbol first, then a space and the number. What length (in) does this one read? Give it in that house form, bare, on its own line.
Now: in 0.5455
